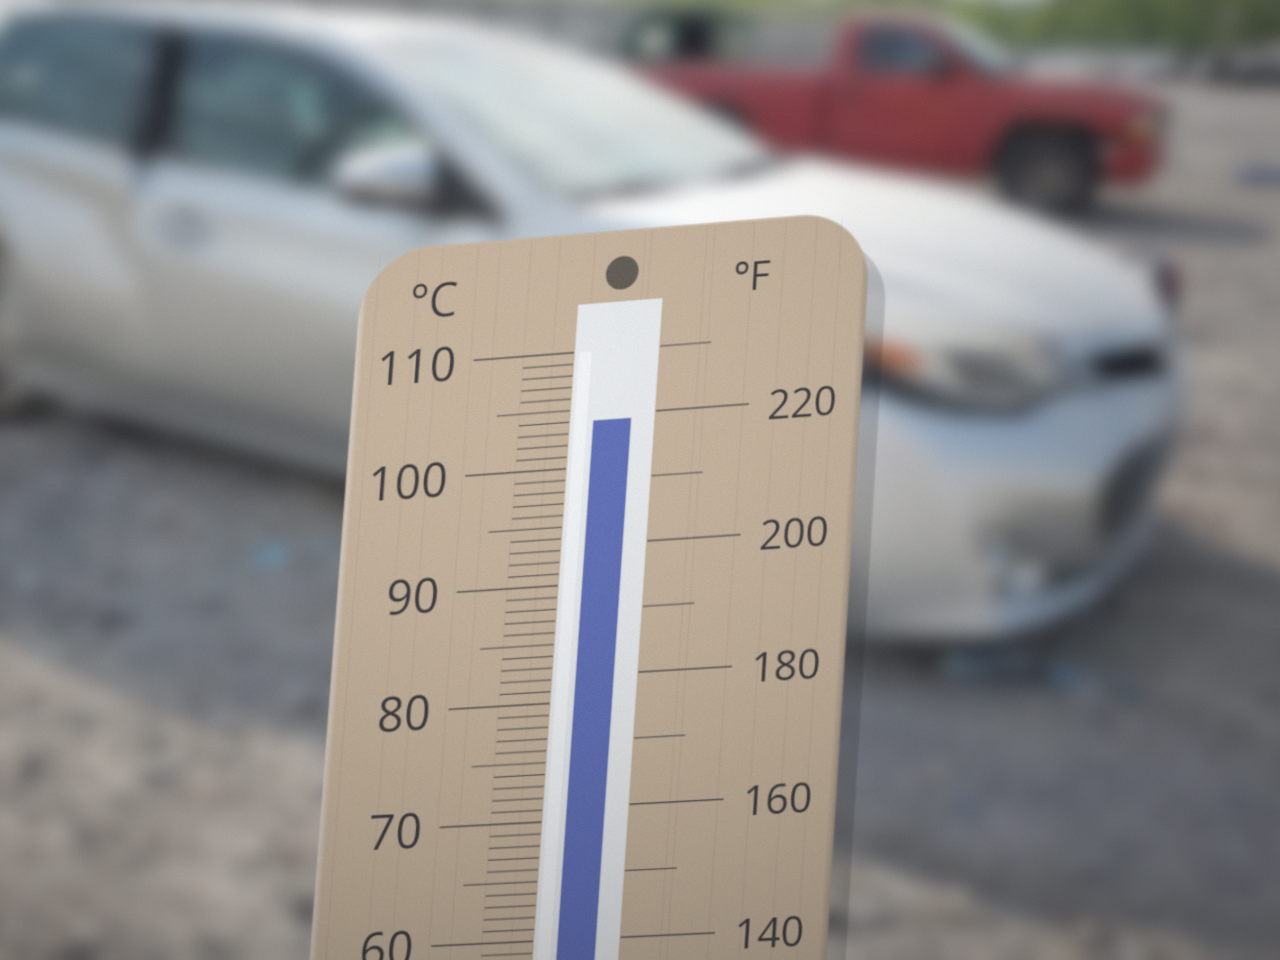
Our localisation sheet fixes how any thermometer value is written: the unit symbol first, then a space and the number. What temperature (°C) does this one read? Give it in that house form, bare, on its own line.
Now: °C 104
